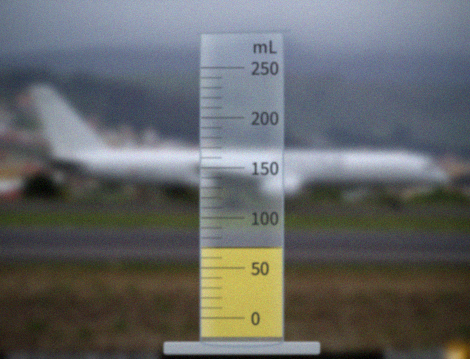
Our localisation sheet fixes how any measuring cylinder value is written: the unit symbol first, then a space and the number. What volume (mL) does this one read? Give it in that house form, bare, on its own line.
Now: mL 70
